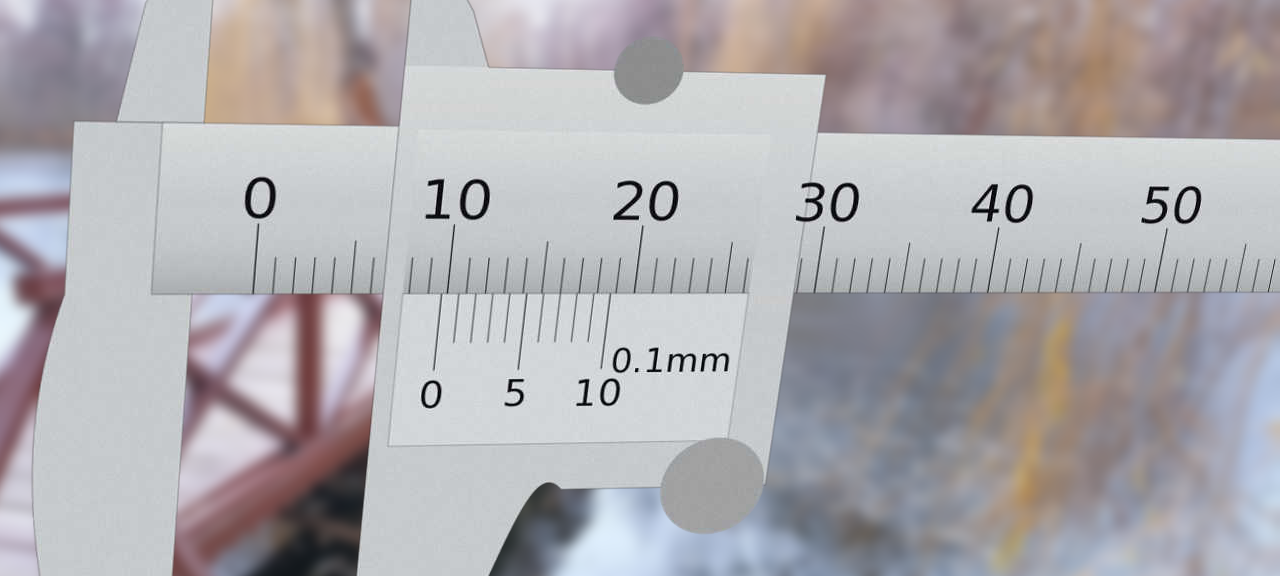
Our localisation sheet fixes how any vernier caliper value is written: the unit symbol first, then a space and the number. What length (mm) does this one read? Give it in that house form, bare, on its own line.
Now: mm 9.7
